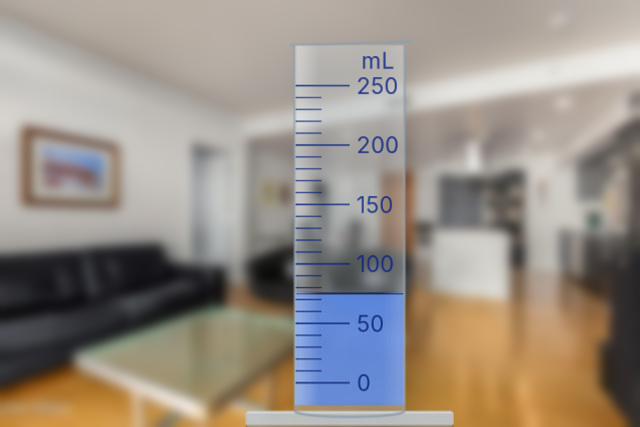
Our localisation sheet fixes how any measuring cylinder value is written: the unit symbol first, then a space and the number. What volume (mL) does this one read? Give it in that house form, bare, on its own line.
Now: mL 75
